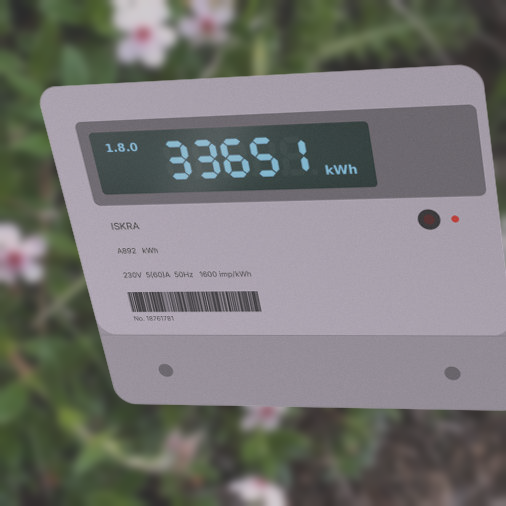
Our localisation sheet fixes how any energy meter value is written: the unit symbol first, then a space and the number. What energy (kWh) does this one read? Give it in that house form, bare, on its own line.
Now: kWh 33651
